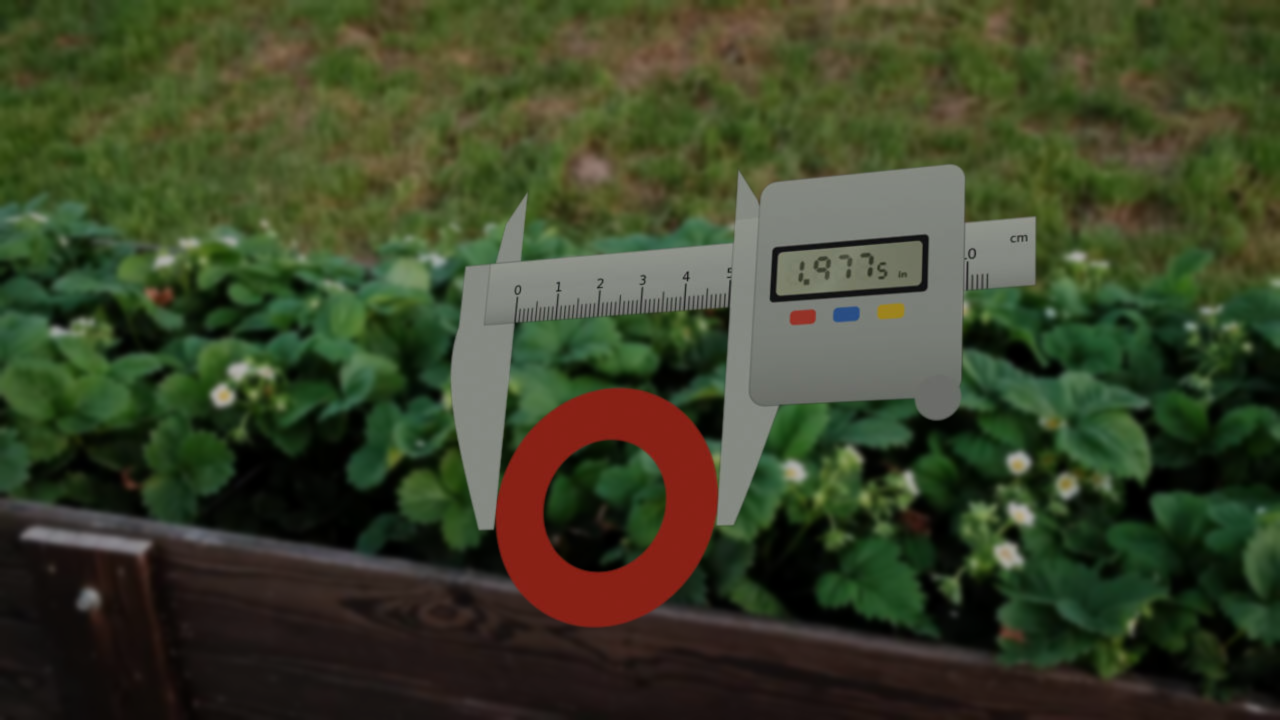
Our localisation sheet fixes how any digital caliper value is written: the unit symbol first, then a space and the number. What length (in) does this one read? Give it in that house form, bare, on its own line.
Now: in 1.9775
